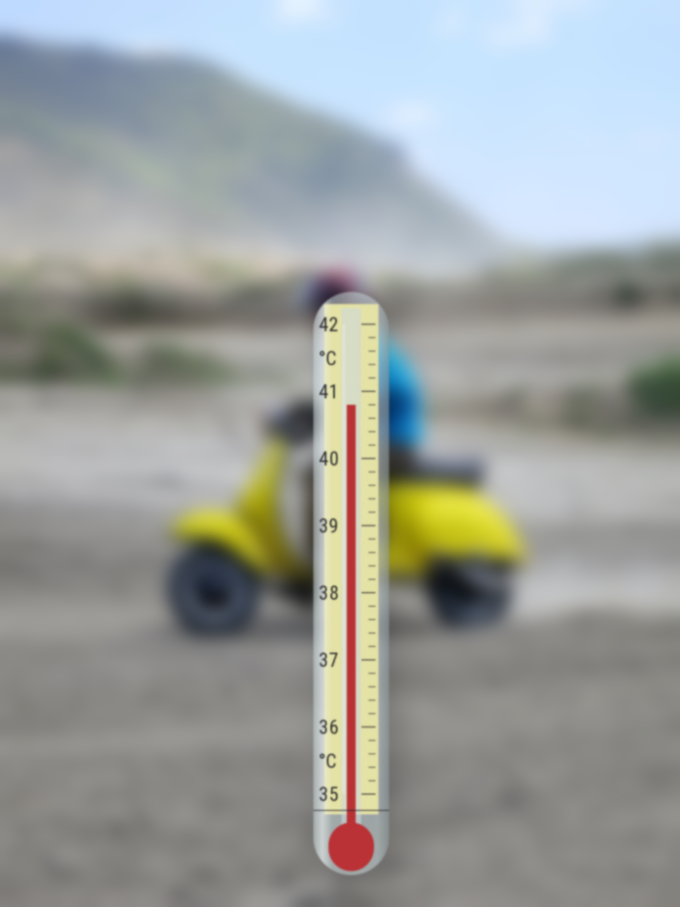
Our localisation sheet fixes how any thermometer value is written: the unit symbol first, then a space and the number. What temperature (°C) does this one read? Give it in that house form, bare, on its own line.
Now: °C 40.8
